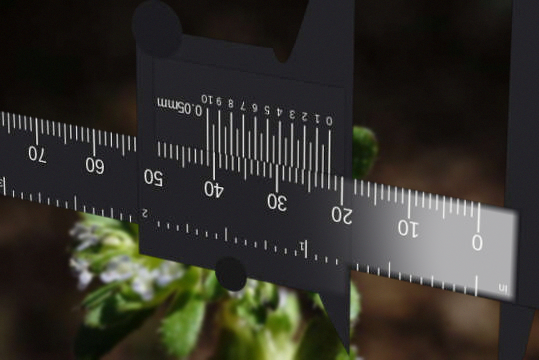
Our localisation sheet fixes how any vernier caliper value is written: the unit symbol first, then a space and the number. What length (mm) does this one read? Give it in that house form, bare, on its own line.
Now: mm 22.0
